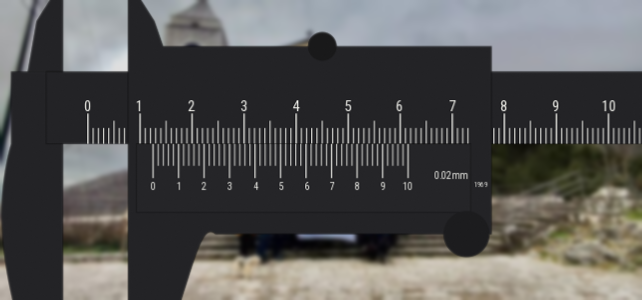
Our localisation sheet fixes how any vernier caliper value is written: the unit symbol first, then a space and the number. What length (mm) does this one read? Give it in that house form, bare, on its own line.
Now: mm 12.5
